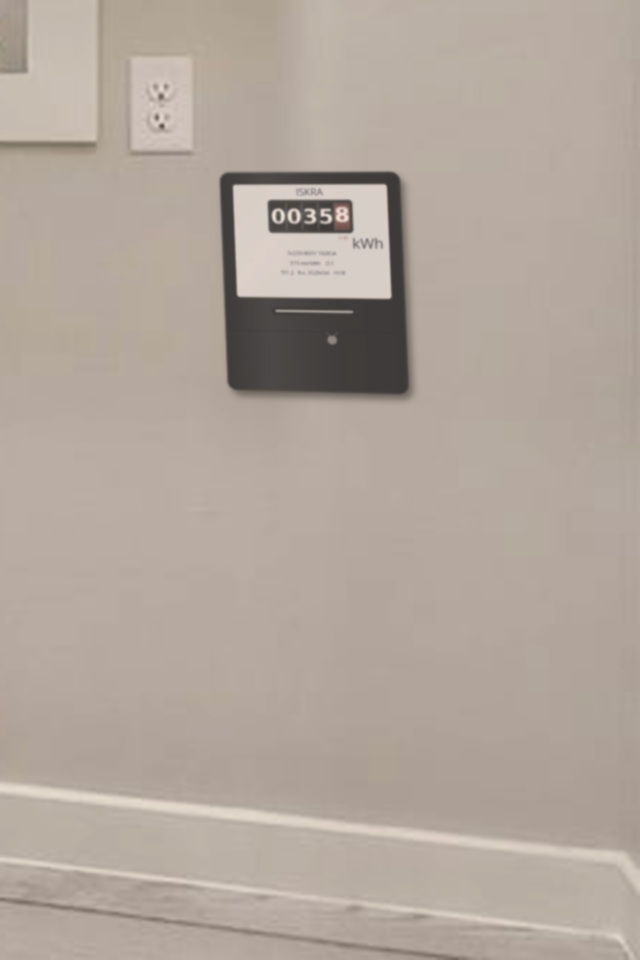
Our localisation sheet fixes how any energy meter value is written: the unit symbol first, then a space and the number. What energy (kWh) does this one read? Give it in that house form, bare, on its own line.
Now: kWh 35.8
